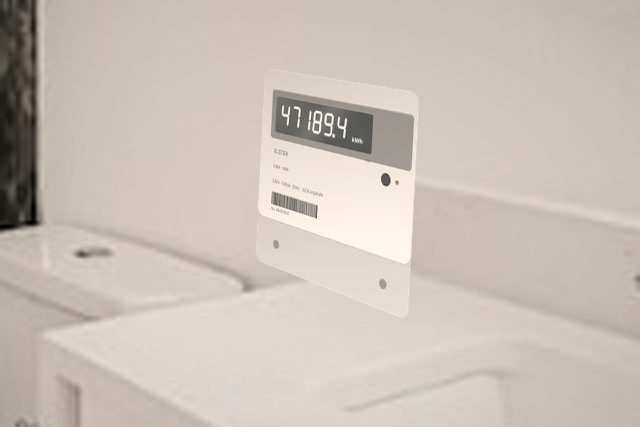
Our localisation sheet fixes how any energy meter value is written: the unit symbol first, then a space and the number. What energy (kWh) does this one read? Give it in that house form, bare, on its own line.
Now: kWh 47189.4
